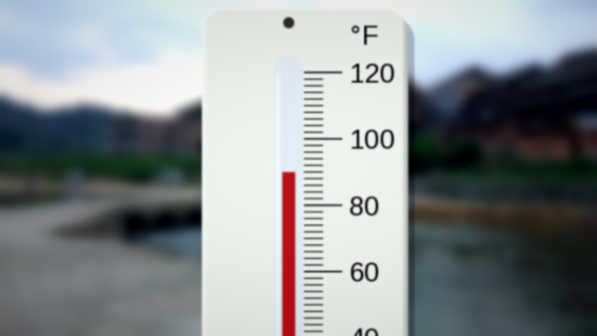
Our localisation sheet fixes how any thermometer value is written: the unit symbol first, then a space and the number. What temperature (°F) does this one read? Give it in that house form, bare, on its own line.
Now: °F 90
